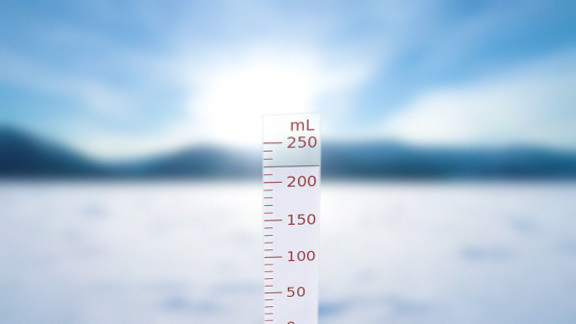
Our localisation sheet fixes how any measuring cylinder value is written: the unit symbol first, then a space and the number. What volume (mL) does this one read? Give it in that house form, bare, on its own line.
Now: mL 220
